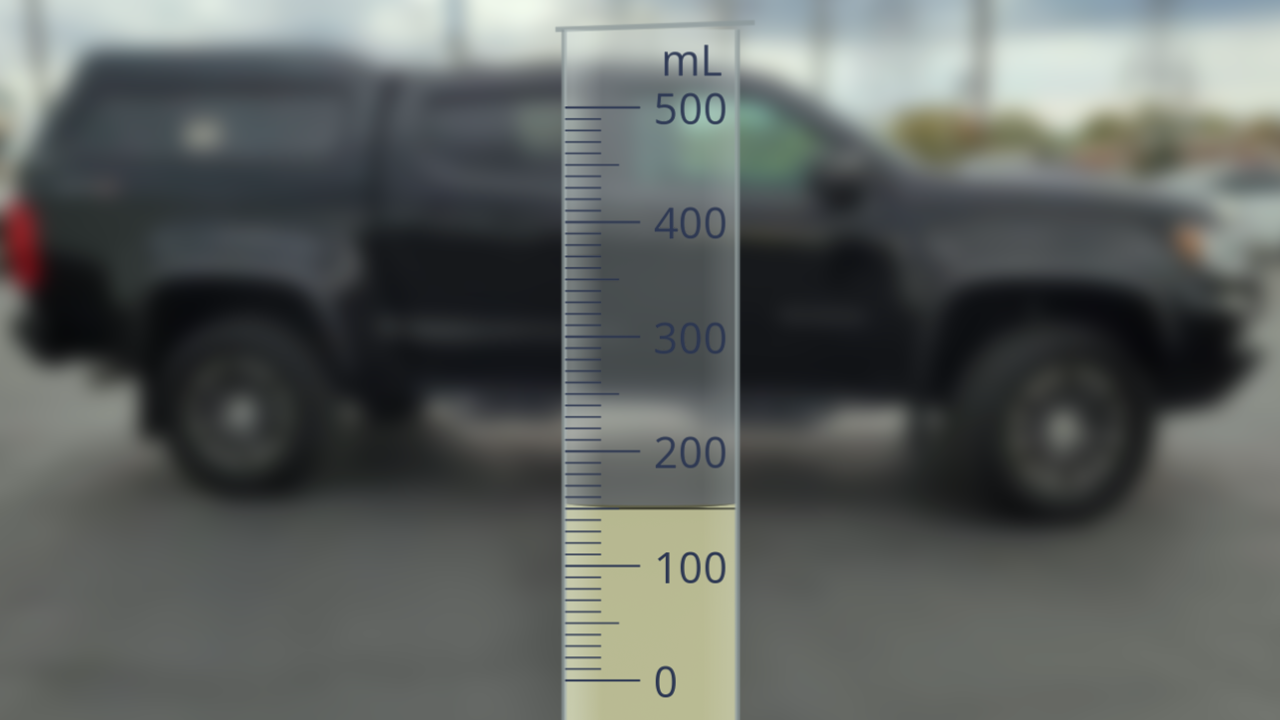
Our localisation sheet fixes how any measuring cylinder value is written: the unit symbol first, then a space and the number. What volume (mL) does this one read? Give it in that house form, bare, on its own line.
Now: mL 150
